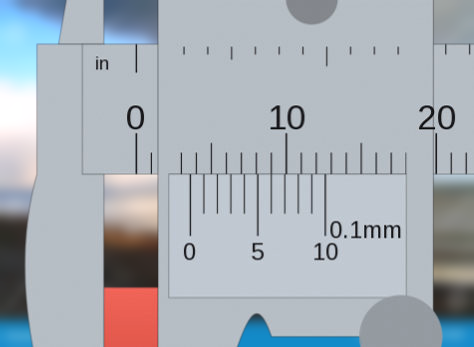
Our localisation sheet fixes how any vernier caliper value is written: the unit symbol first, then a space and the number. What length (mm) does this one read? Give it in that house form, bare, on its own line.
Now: mm 3.6
